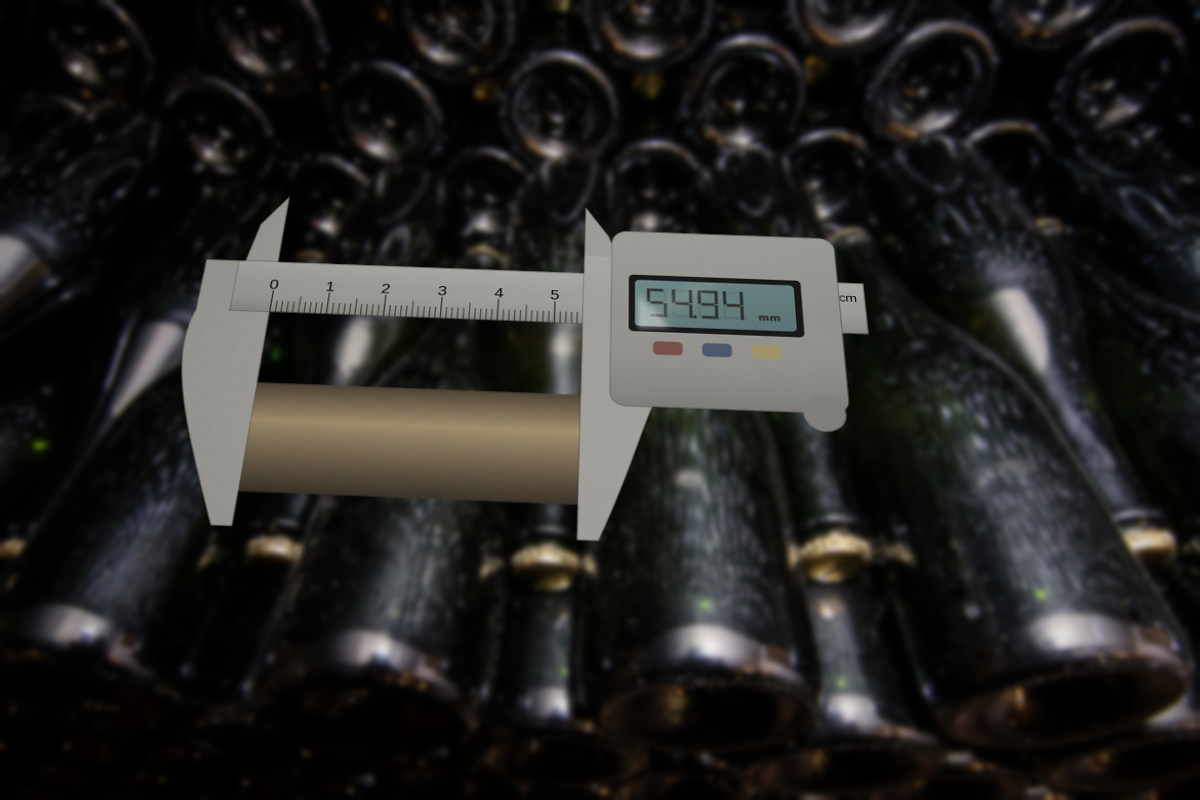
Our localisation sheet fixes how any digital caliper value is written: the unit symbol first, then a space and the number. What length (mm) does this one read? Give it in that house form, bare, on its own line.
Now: mm 54.94
